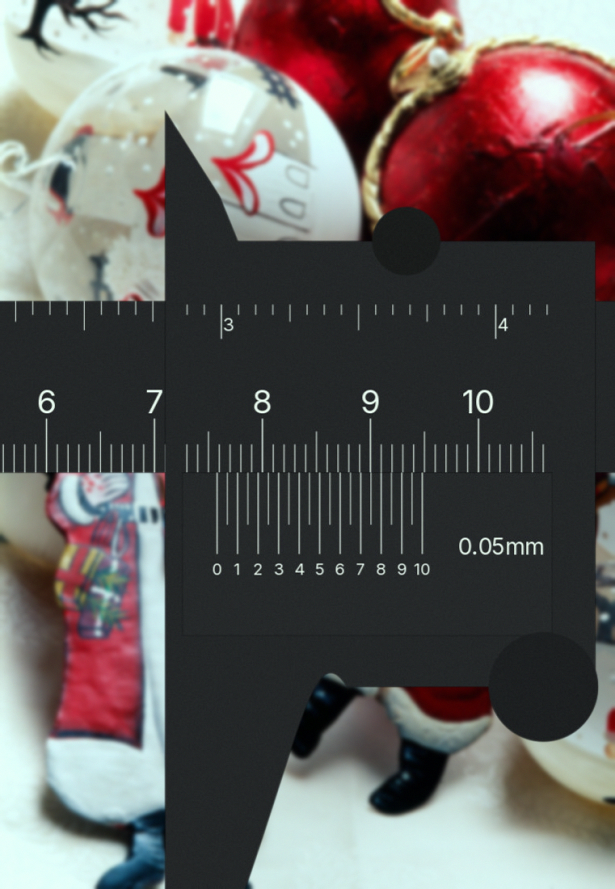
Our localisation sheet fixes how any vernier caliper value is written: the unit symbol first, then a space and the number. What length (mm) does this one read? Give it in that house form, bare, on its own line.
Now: mm 75.8
